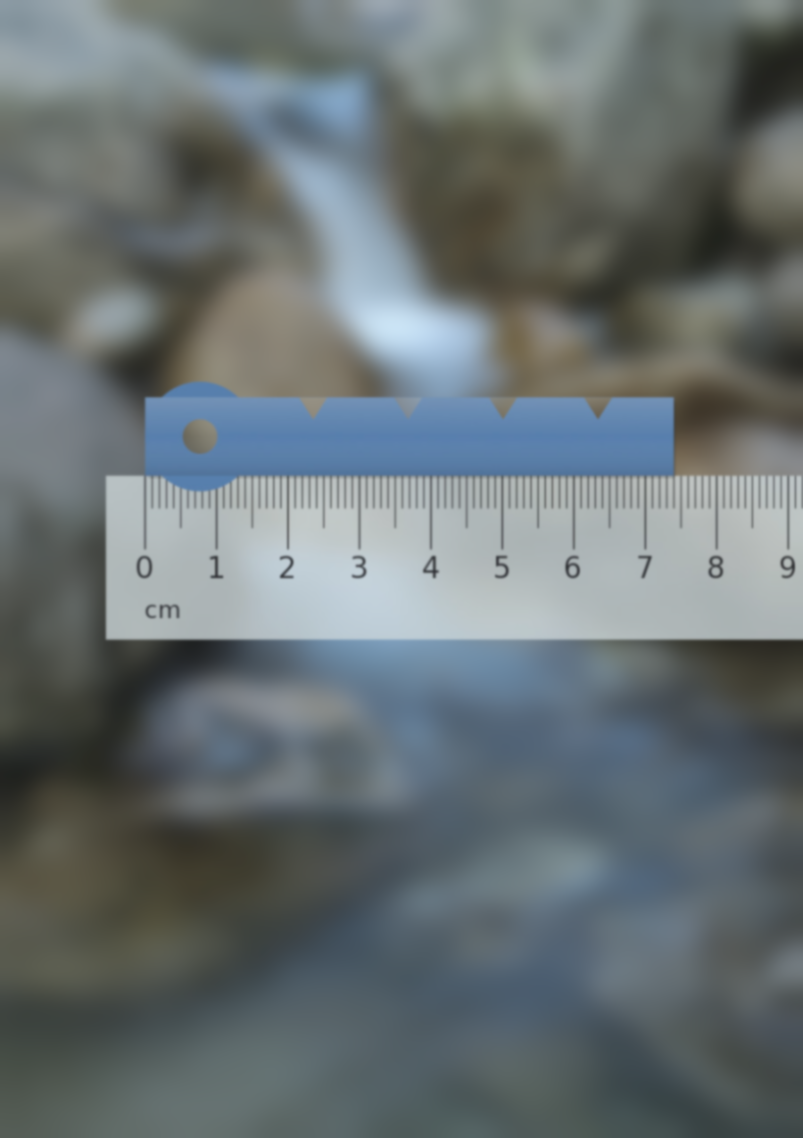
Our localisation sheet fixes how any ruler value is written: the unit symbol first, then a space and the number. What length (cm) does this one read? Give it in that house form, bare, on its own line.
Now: cm 7.4
